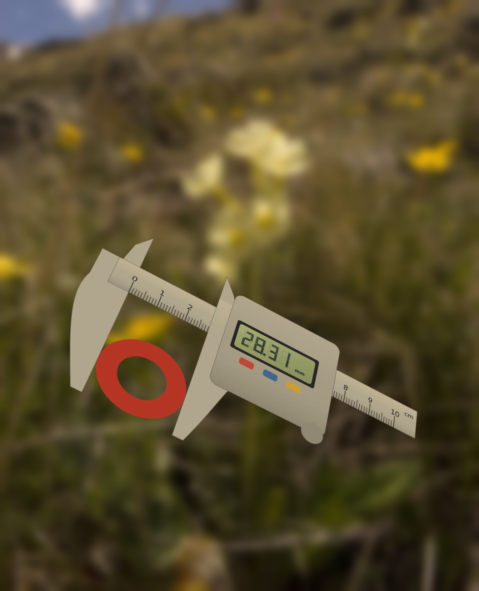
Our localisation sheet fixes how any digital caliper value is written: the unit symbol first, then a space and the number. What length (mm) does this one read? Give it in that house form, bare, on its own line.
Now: mm 28.31
